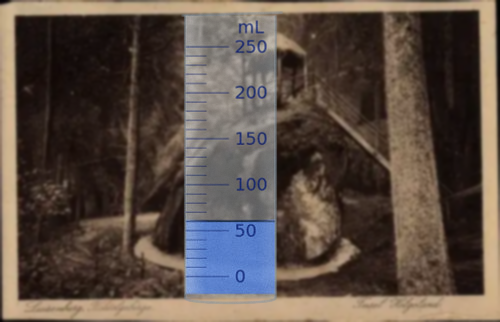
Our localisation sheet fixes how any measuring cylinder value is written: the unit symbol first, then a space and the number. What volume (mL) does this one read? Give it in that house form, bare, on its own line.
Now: mL 60
